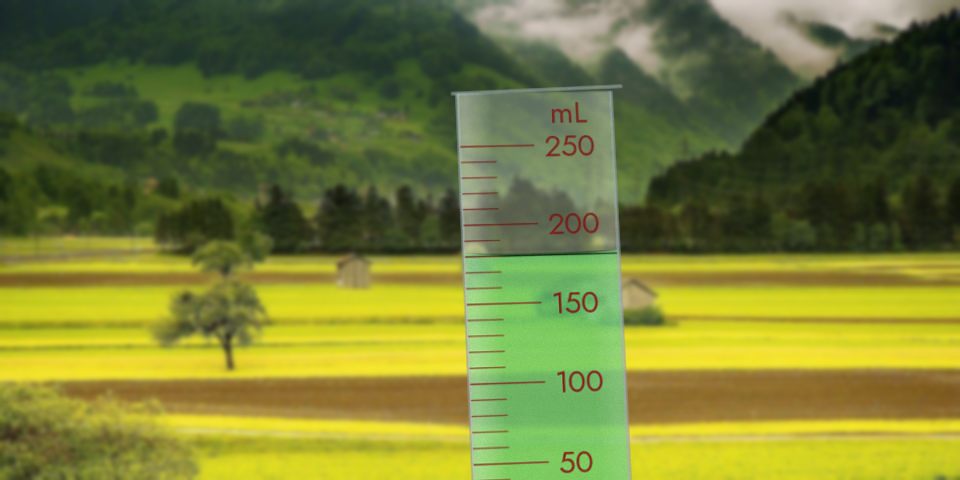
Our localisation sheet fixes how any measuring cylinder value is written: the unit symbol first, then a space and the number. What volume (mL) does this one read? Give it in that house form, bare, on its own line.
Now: mL 180
